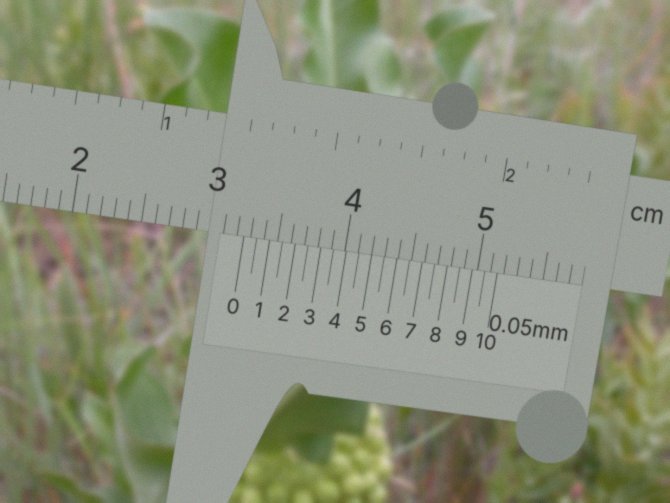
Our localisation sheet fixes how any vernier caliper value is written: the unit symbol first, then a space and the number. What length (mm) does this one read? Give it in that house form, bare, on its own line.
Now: mm 32.5
